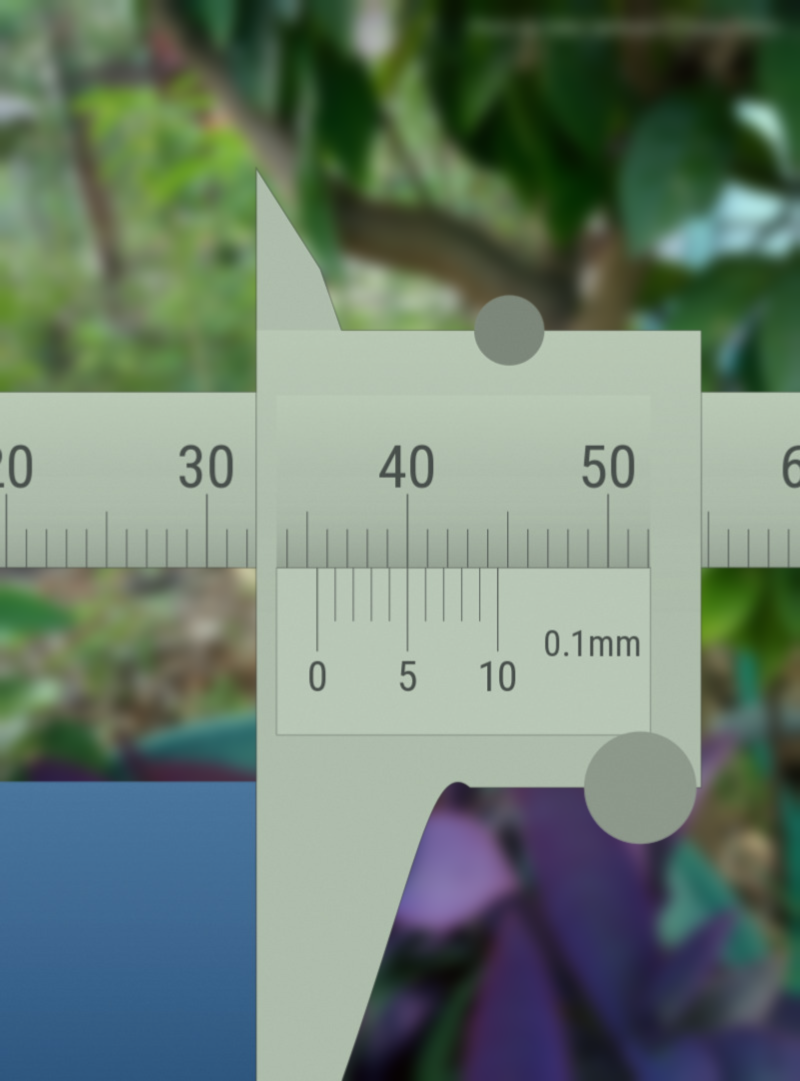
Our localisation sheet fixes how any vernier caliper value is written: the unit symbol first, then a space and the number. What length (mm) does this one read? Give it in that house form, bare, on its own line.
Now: mm 35.5
